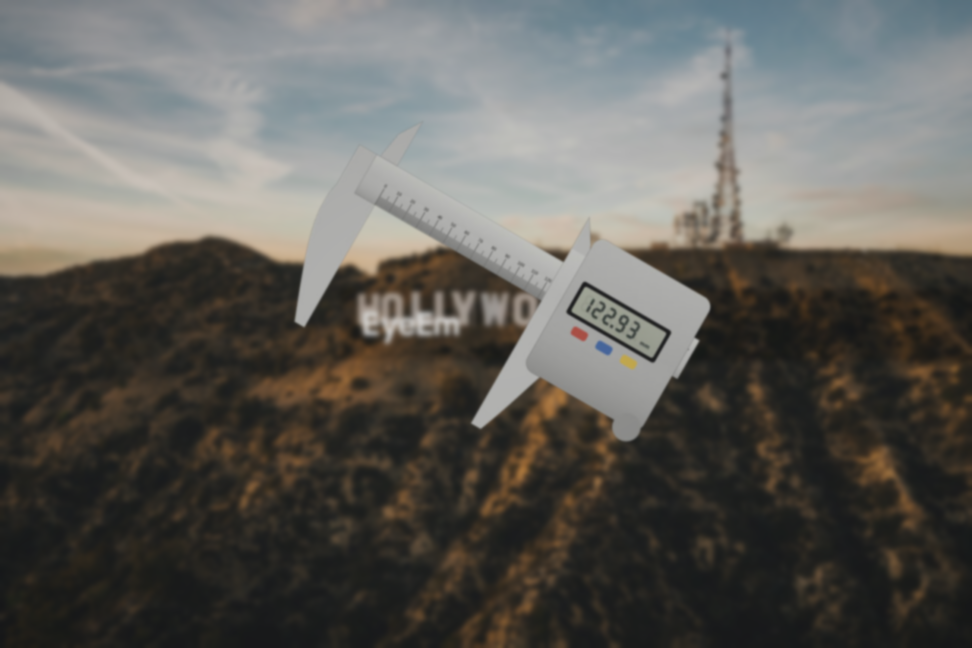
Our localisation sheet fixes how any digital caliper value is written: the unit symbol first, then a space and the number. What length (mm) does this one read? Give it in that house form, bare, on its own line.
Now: mm 122.93
